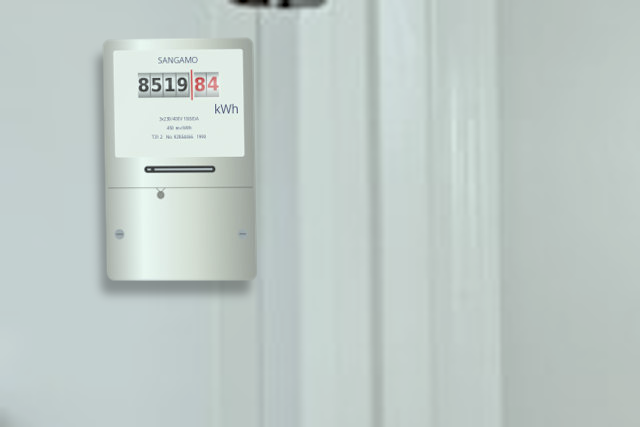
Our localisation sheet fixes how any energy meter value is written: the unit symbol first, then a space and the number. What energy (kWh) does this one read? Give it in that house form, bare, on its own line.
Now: kWh 8519.84
